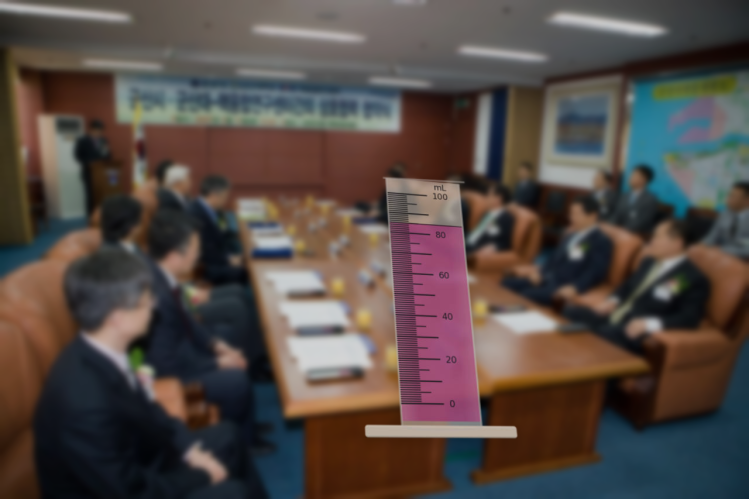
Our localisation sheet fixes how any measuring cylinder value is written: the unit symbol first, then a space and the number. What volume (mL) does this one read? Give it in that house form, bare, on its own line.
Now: mL 85
